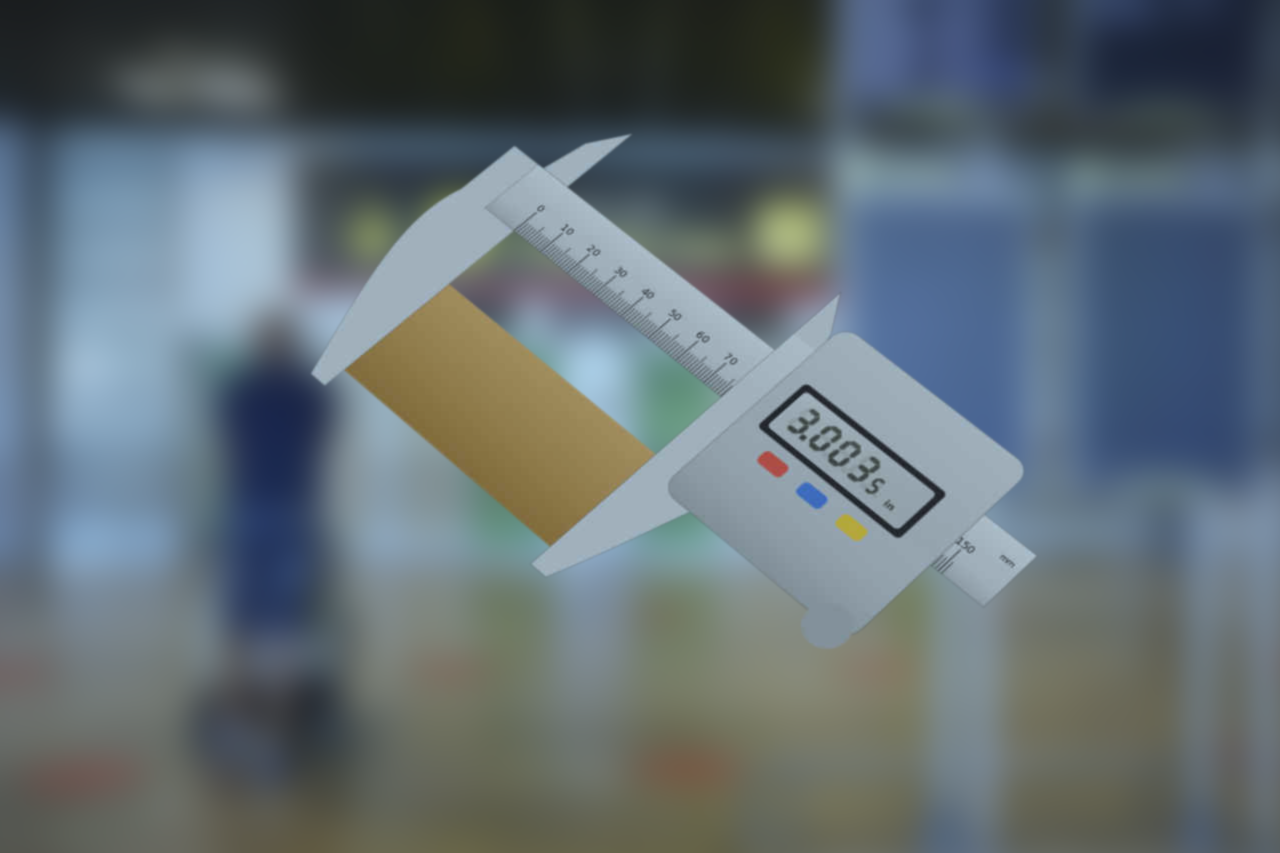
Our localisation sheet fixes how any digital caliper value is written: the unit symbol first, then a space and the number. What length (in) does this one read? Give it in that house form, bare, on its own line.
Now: in 3.0035
